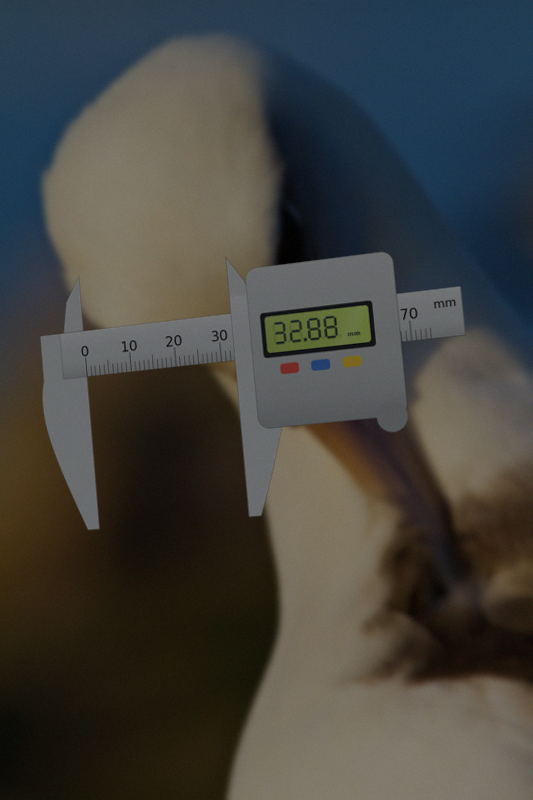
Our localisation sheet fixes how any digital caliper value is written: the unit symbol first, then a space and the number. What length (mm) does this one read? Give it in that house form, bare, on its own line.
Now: mm 32.88
